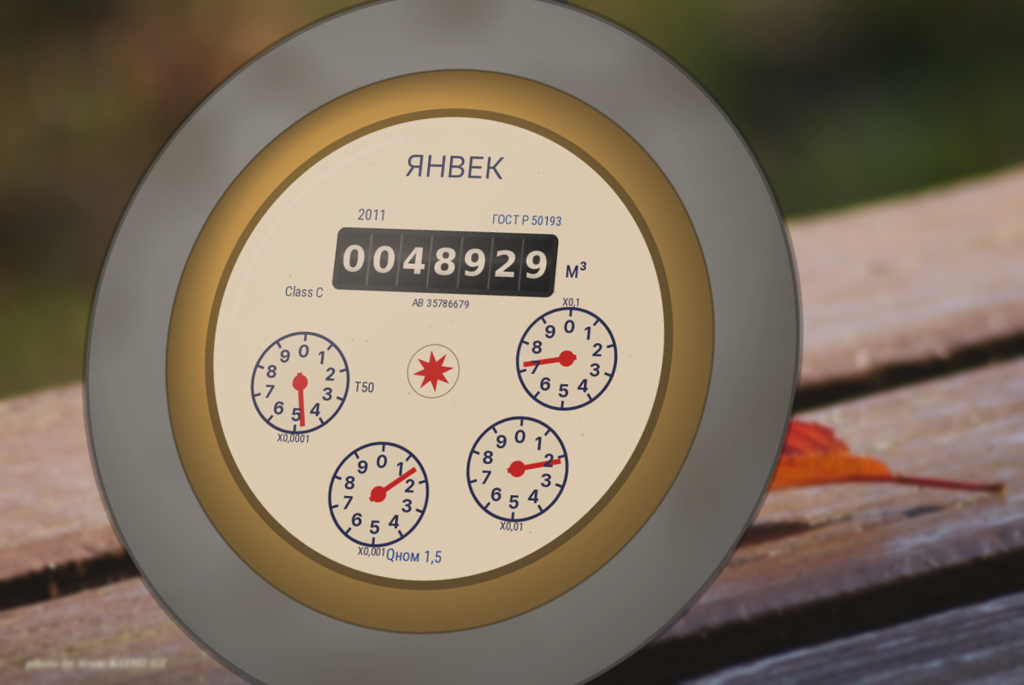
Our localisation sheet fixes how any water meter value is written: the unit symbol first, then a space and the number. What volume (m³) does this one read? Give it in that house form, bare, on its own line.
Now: m³ 48929.7214
